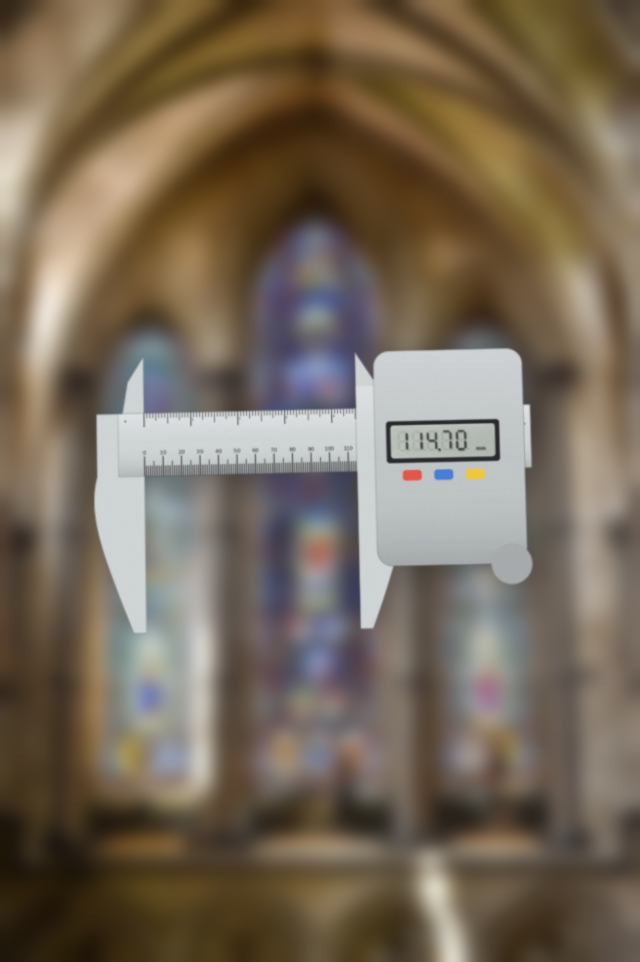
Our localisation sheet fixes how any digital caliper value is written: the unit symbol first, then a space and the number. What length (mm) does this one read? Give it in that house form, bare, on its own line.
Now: mm 114.70
